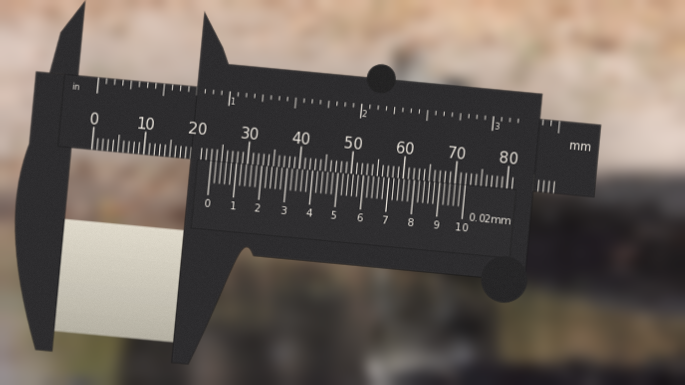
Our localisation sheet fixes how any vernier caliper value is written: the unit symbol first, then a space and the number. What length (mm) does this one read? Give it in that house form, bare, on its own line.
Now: mm 23.0
